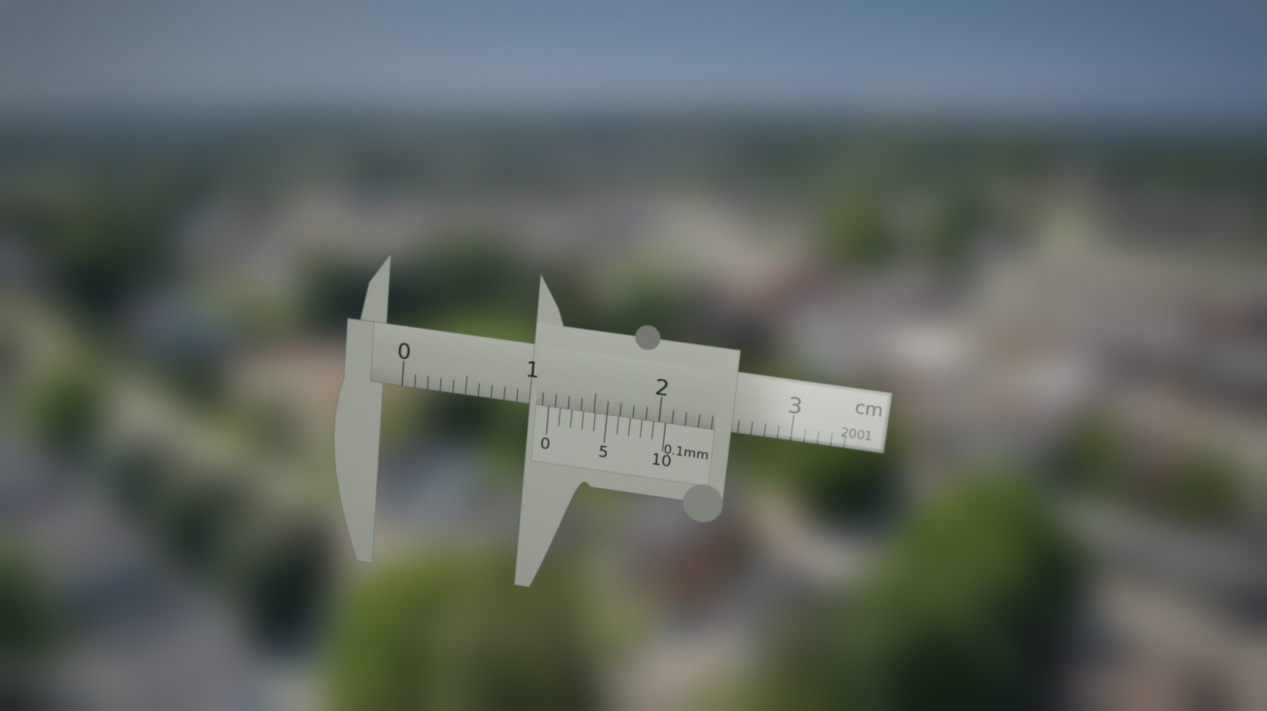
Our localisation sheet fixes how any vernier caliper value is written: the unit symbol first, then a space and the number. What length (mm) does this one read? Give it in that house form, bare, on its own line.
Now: mm 11.5
